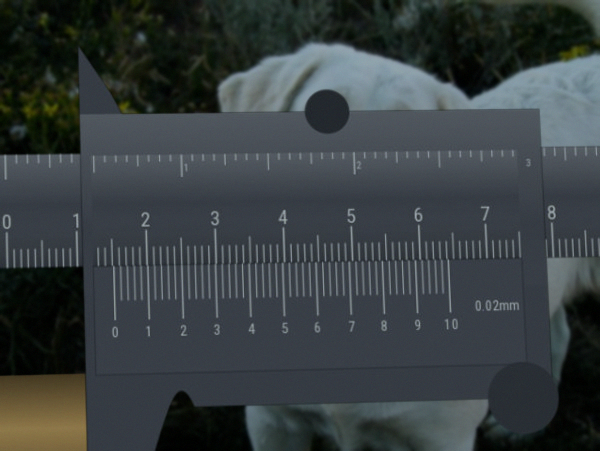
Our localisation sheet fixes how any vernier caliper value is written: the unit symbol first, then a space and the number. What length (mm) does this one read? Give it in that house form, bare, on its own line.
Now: mm 15.2
